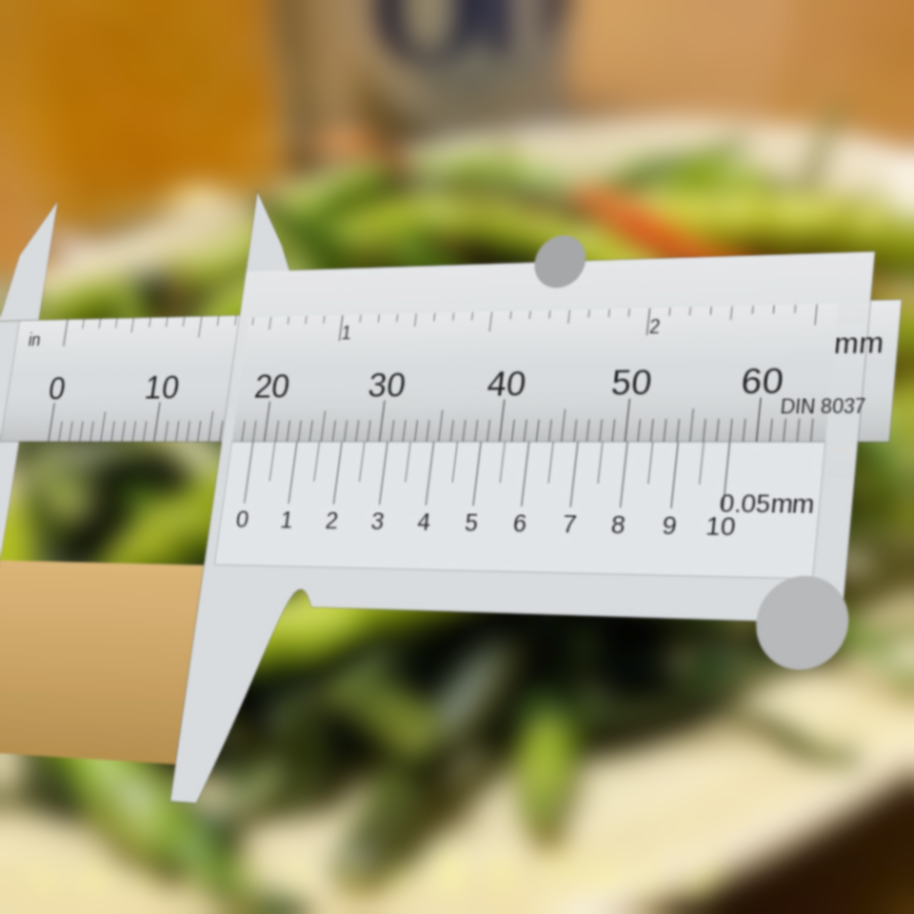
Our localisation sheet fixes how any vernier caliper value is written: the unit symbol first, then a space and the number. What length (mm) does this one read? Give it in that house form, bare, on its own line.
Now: mm 19.0
